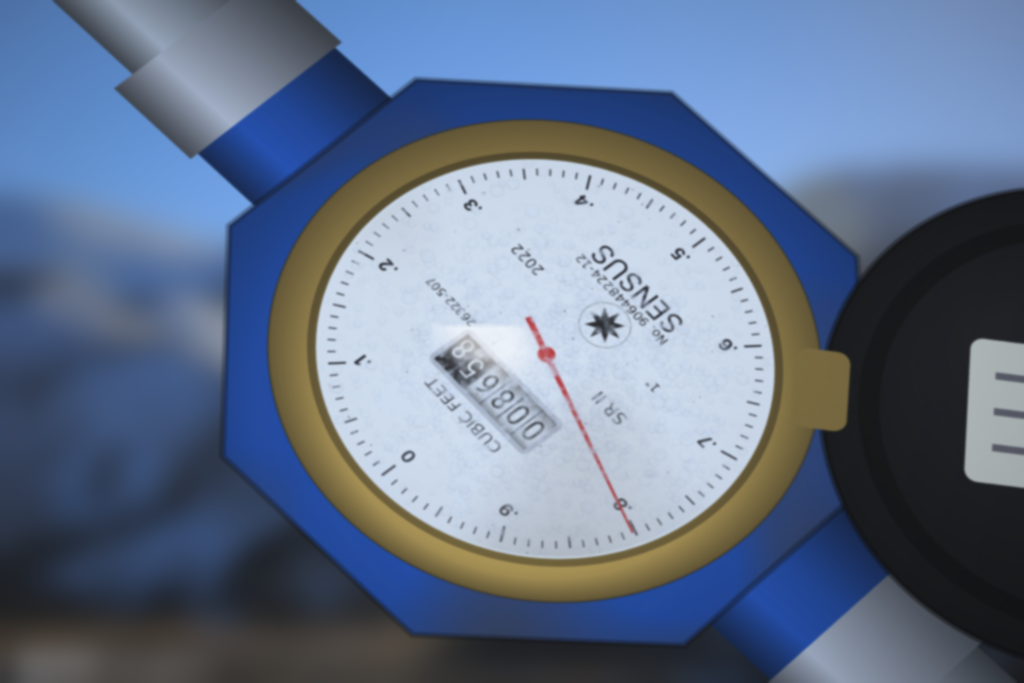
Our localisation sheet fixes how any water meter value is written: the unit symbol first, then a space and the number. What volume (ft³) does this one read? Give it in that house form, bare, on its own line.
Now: ft³ 8657.80
